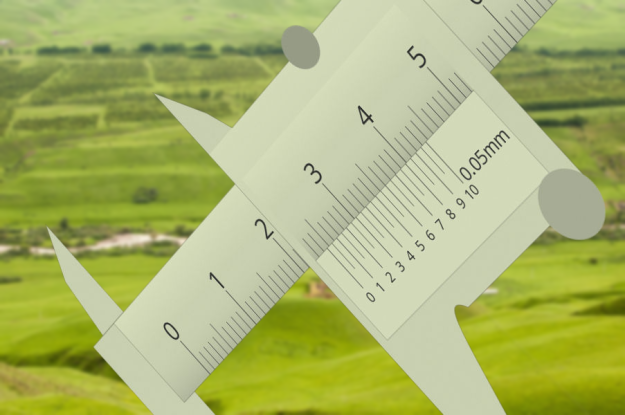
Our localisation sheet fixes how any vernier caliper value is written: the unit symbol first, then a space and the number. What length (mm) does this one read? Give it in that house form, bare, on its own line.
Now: mm 24.6
